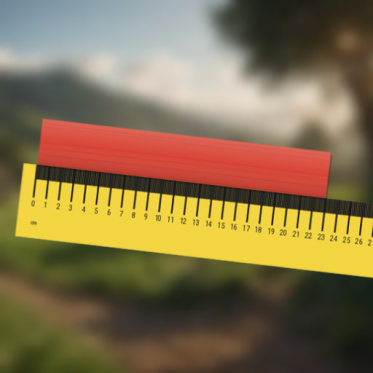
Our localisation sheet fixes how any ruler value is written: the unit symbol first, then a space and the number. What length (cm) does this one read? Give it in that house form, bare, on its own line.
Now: cm 23
